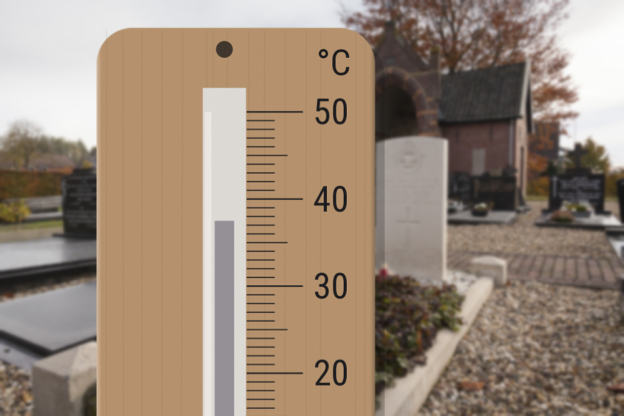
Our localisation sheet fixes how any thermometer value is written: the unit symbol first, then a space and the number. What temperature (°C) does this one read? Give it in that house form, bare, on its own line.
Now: °C 37.5
